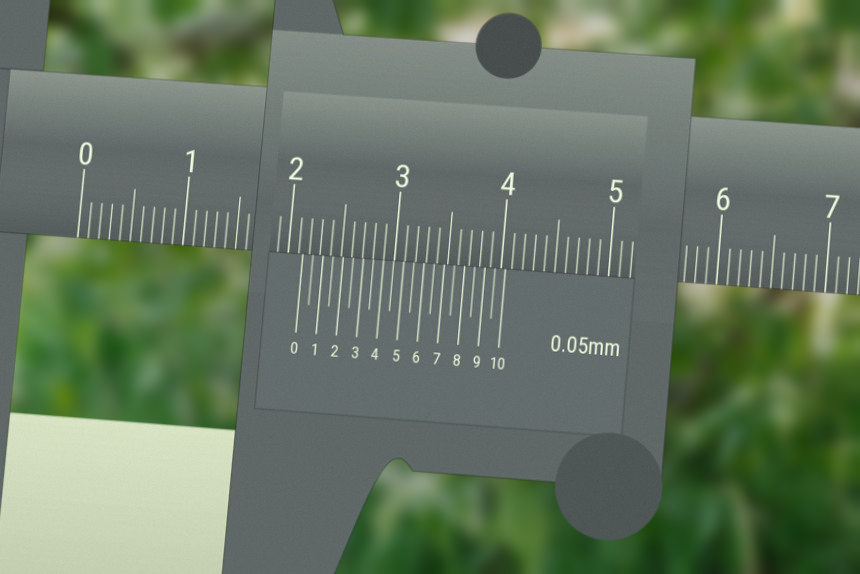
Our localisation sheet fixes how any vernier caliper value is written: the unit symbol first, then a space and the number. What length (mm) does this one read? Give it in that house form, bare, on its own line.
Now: mm 21.4
